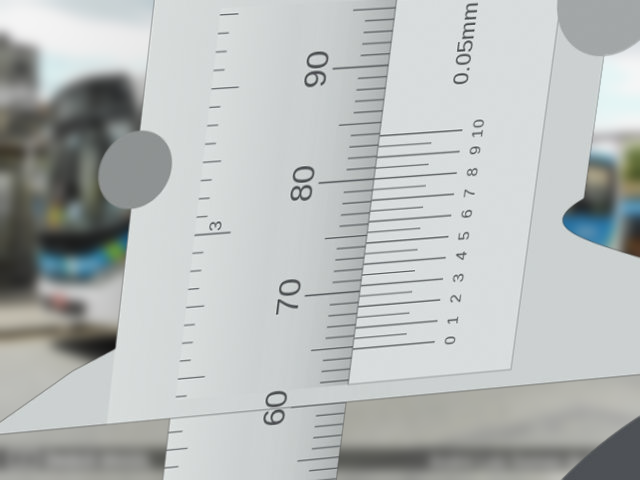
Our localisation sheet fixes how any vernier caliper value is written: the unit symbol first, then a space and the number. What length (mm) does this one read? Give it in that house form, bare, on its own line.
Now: mm 64.8
